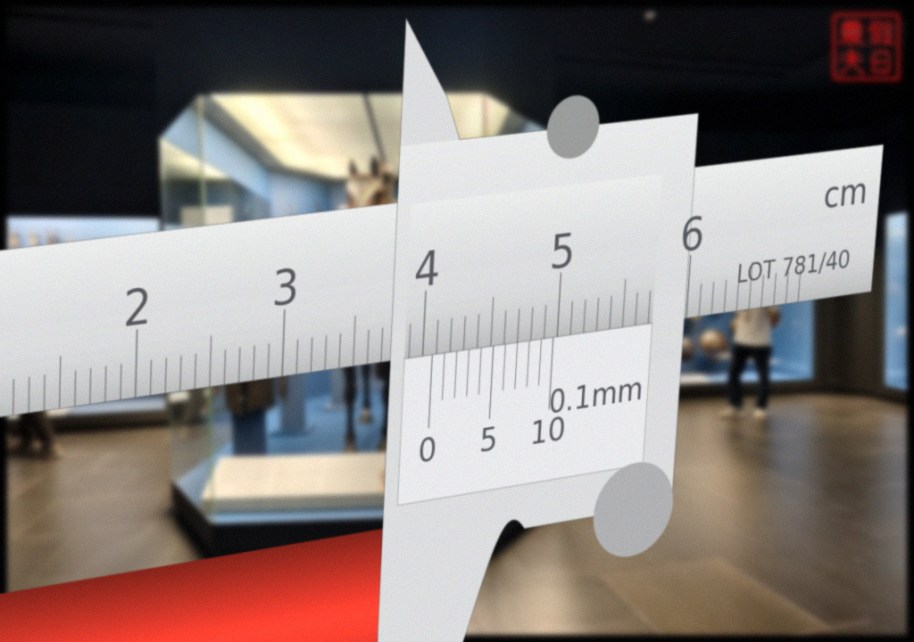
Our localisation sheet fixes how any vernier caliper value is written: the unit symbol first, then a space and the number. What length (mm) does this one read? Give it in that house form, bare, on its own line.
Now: mm 40.7
